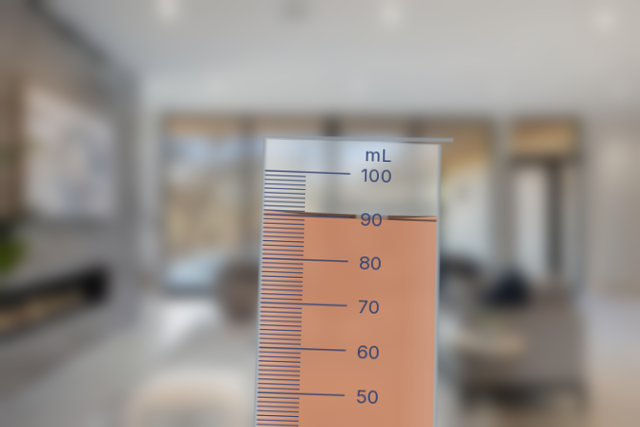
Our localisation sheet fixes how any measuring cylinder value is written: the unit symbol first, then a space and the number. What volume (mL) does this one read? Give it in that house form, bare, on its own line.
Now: mL 90
